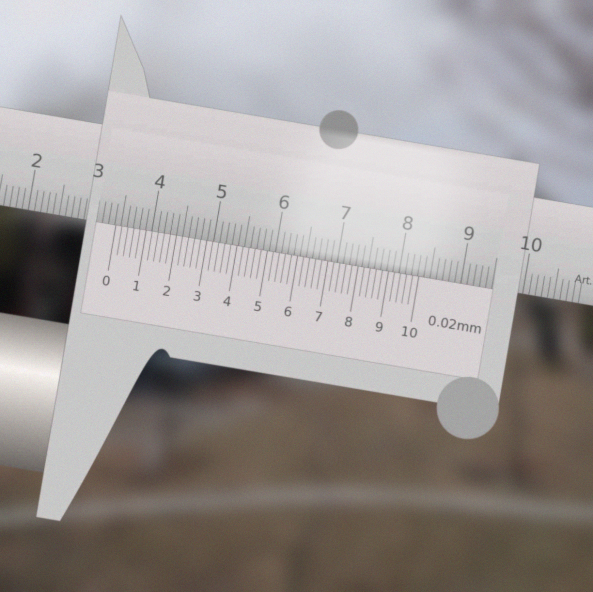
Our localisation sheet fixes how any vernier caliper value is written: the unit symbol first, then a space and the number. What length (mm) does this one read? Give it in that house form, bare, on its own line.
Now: mm 34.2
